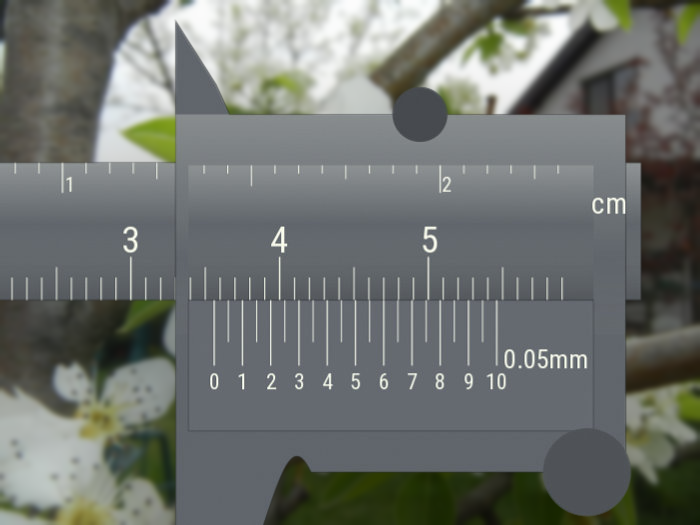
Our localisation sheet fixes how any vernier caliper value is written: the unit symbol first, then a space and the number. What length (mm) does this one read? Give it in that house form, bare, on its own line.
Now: mm 35.6
